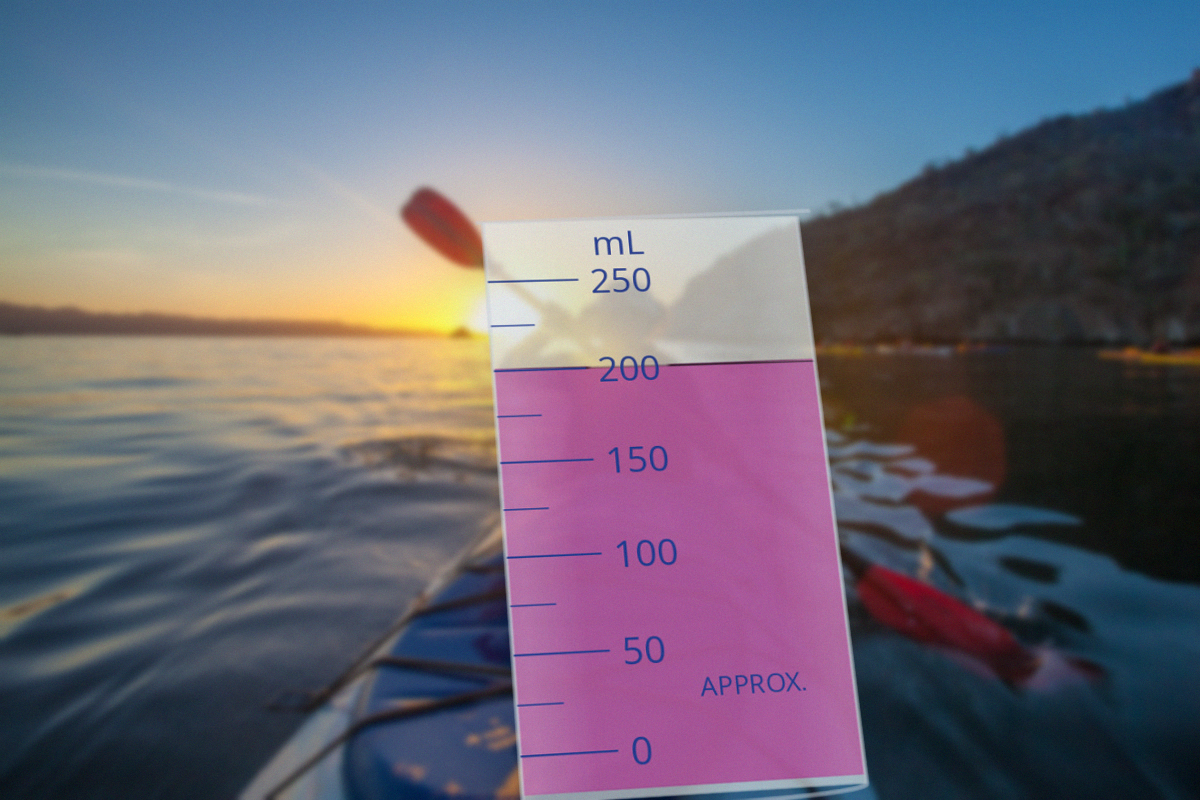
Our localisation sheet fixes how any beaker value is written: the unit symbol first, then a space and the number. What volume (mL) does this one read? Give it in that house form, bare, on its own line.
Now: mL 200
